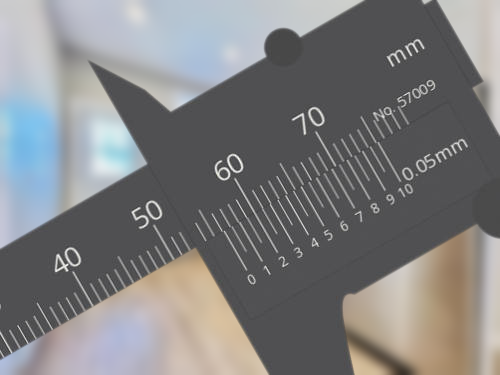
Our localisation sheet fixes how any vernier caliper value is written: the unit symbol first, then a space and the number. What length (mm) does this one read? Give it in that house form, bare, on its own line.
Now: mm 56.2
